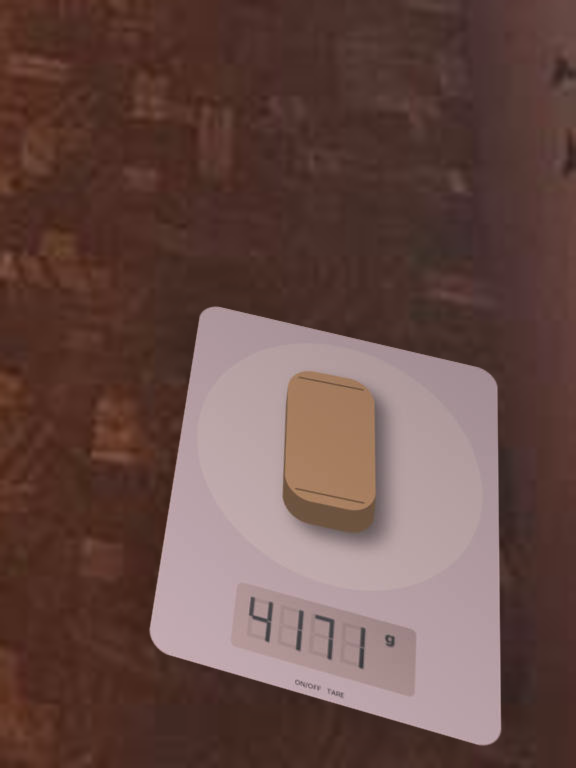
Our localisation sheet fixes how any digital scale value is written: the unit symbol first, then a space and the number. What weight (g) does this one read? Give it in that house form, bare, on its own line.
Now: g 4171
